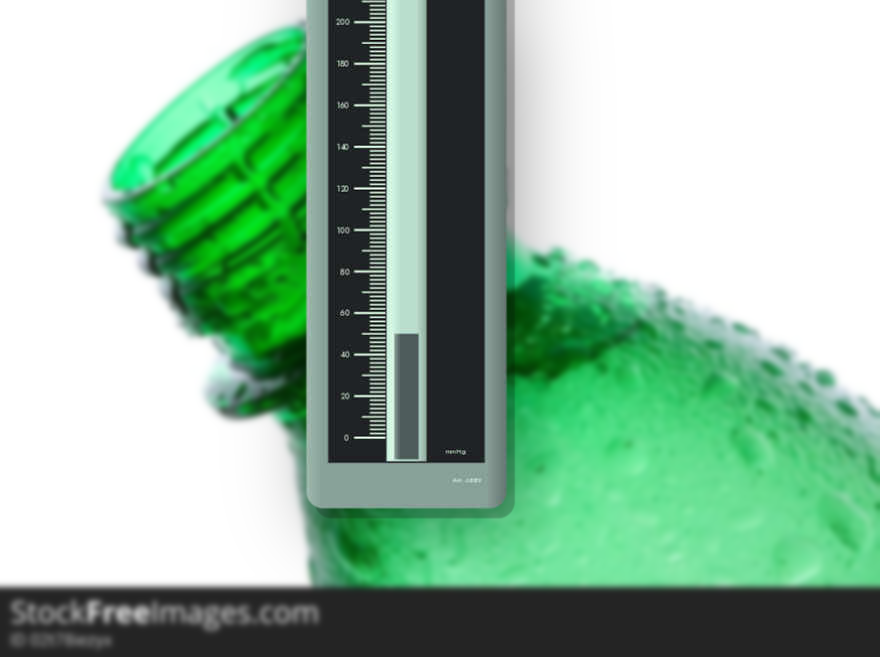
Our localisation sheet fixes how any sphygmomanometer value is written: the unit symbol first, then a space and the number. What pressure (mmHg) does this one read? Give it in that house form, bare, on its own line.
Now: mmHg 50
